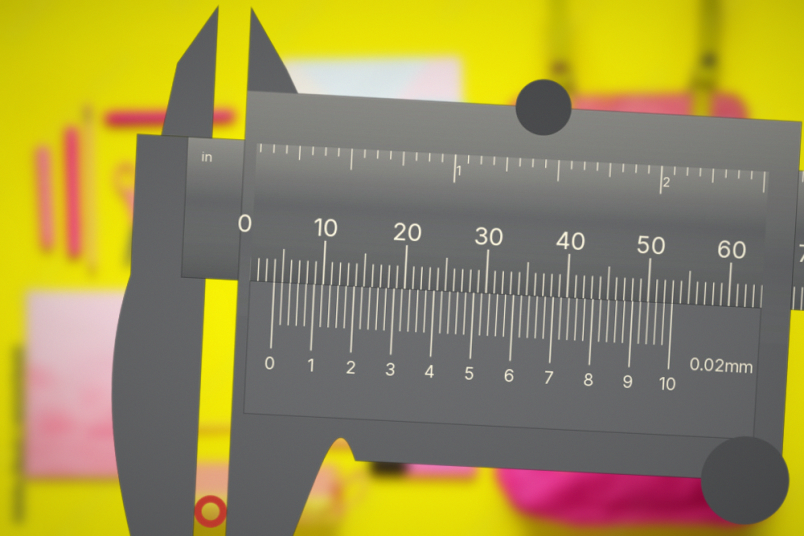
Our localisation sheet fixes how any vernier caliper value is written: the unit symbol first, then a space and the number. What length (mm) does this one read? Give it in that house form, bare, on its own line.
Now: mm 4.0
